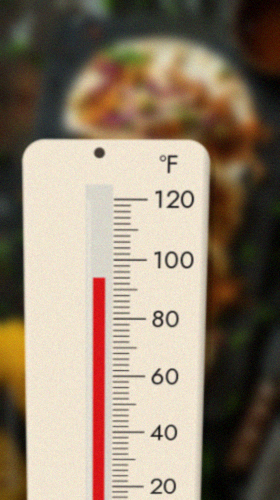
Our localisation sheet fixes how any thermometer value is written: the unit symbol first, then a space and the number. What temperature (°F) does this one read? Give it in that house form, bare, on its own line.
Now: °F 94
